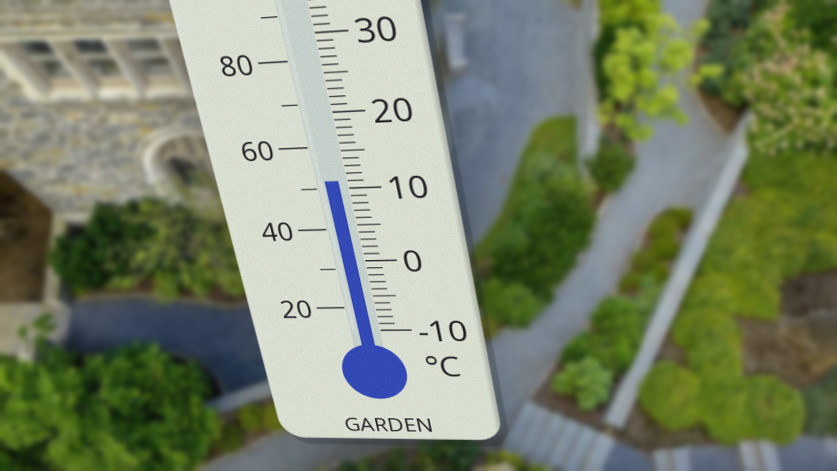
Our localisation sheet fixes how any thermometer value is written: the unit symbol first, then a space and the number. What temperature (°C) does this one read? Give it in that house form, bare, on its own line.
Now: °C 11
